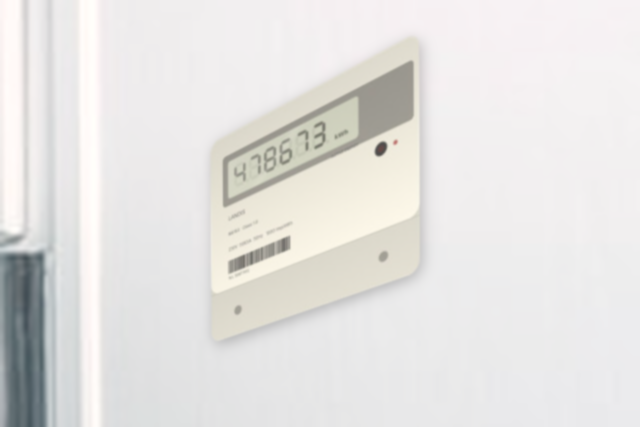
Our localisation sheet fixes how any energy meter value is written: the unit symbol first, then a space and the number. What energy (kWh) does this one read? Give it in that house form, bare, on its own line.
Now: kWh 478673
